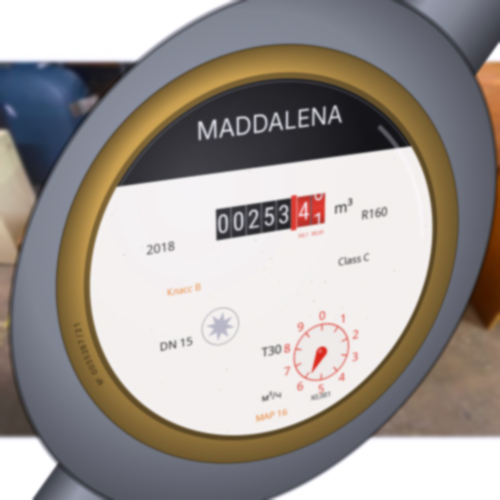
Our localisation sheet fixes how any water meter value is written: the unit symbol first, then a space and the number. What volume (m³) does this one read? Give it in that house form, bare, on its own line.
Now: m³ 253.405
